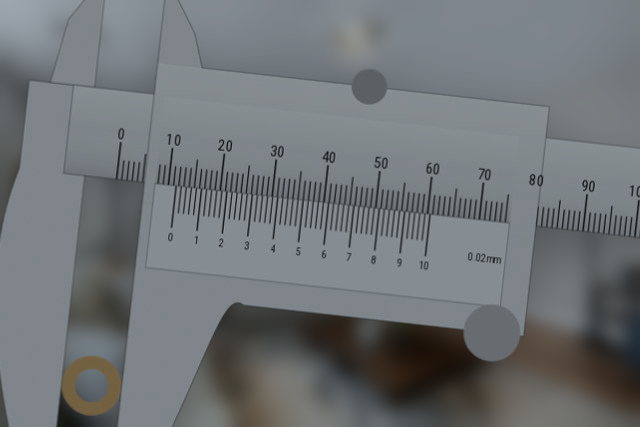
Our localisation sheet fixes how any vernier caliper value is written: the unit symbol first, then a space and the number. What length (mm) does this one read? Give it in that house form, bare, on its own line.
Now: mm 11.5
